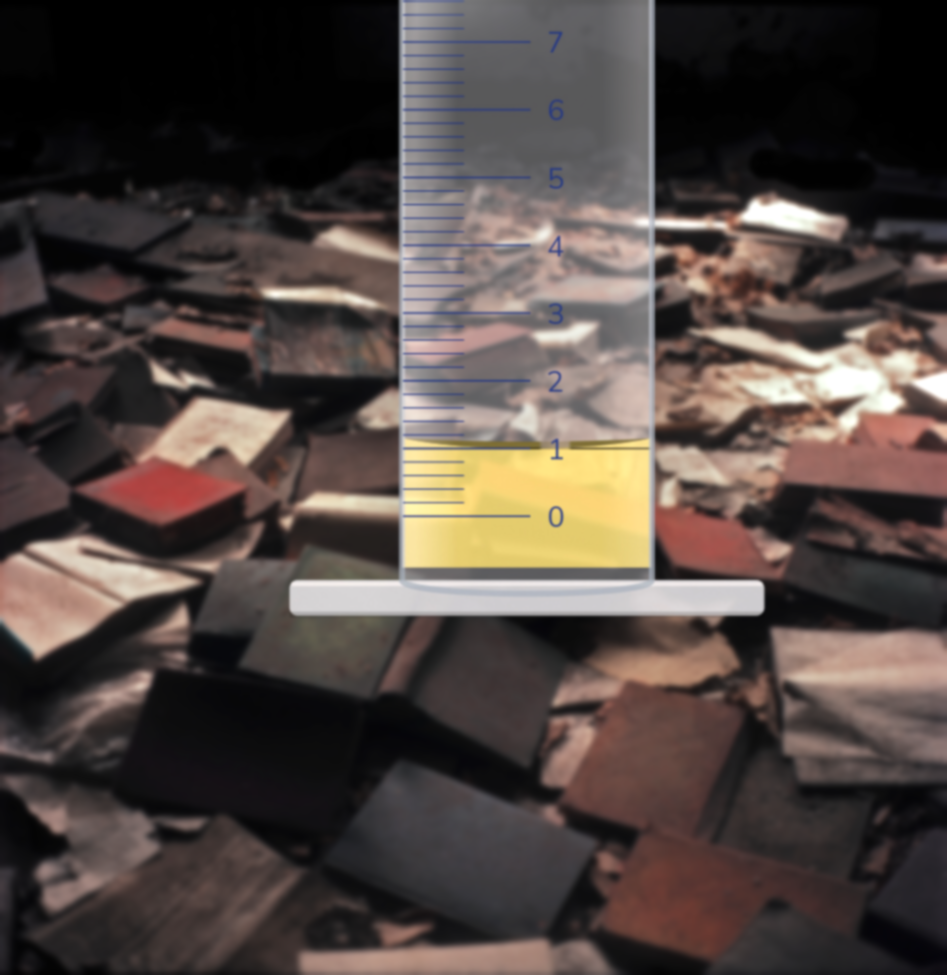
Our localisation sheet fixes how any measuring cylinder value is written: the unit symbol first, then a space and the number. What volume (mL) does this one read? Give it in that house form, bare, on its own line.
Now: mL 1
